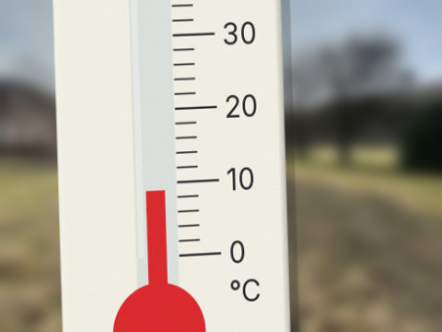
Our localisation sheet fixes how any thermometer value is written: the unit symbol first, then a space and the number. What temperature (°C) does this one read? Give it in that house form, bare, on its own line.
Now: °C 9
